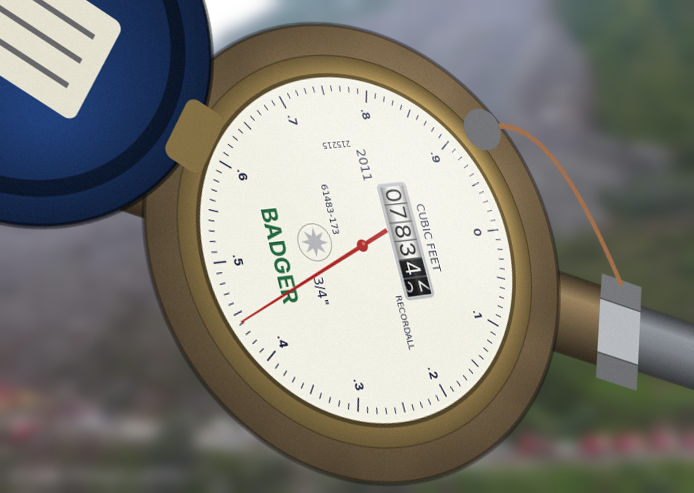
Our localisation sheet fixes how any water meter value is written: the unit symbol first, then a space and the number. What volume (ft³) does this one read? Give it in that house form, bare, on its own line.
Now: ft³ 78342.44
